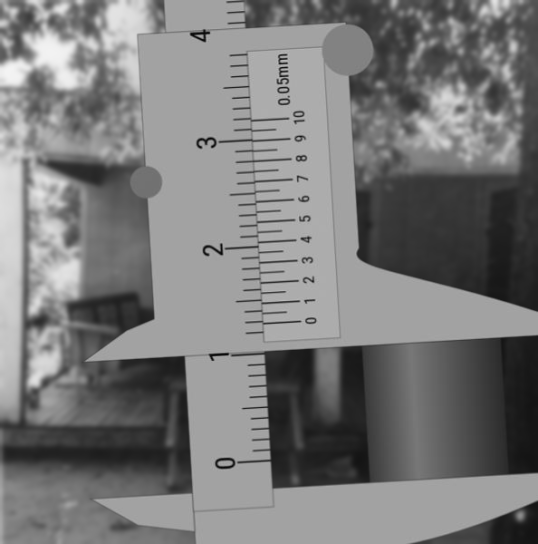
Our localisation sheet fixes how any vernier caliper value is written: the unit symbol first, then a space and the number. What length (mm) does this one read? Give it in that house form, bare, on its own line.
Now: mm 12.8
